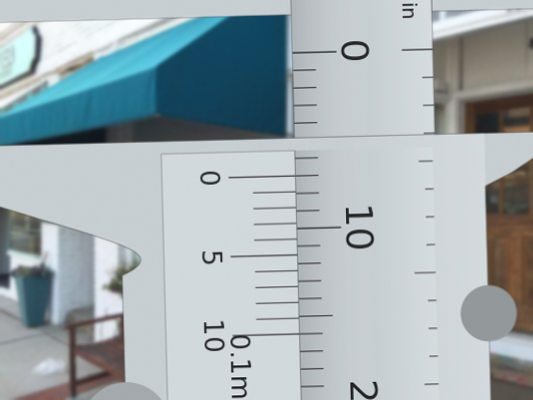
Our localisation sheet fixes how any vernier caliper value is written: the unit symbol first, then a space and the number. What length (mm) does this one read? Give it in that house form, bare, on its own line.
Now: mm 7.0
